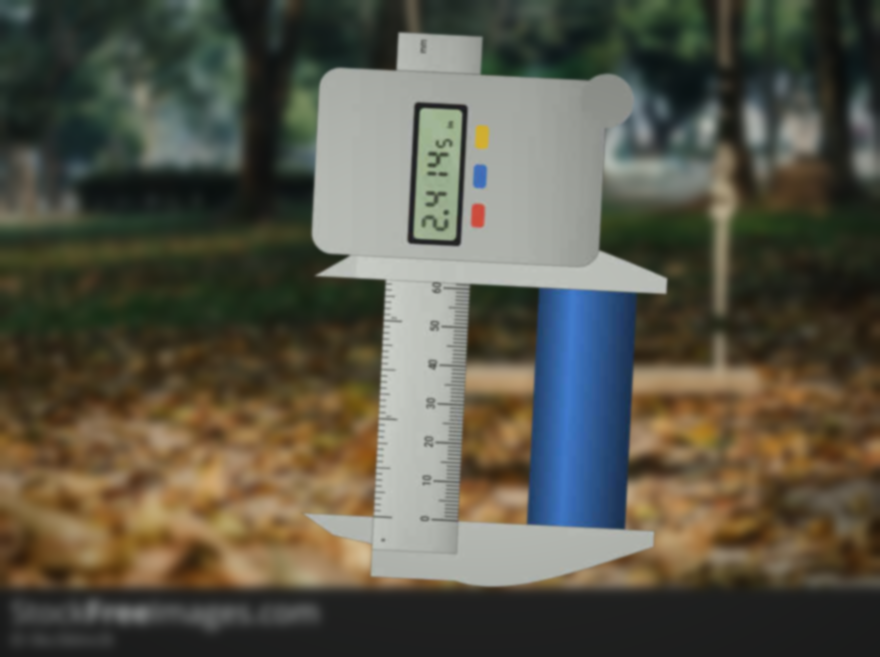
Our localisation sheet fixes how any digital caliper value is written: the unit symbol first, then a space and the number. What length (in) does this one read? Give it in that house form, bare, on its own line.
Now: in 2.4145
